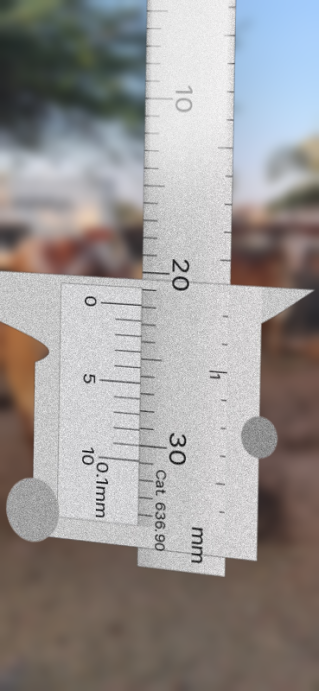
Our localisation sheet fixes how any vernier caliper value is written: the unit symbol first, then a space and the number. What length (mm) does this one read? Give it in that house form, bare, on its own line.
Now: mm 21.9
